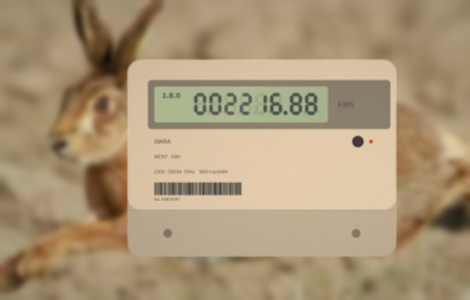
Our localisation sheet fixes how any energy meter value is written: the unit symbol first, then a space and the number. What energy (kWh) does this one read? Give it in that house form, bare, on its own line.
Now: kWh 2216.88
